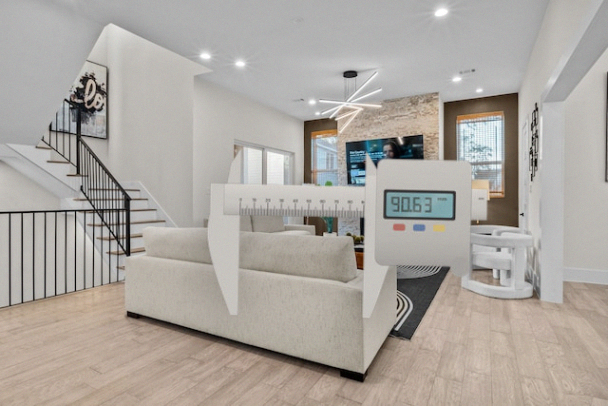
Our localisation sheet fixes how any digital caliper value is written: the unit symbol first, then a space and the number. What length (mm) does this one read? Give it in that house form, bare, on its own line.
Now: mm 90.63
